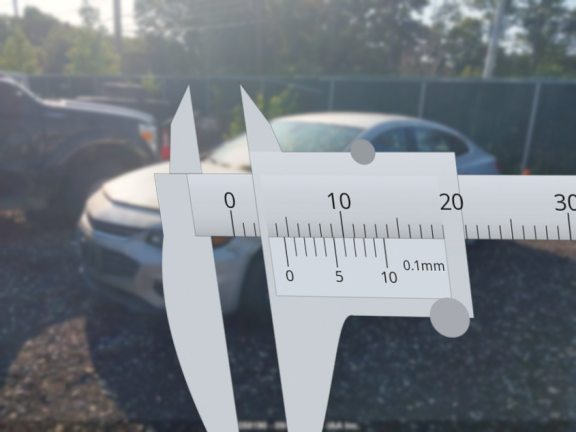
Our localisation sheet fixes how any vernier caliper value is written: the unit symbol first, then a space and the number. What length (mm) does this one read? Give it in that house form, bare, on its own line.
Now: mm 4.6
